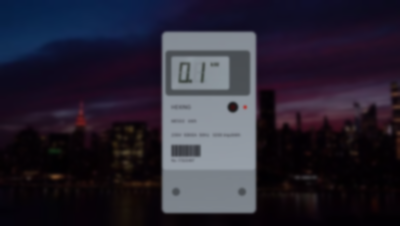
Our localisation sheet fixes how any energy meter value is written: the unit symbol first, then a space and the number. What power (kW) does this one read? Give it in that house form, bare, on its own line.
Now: kW 0.1
